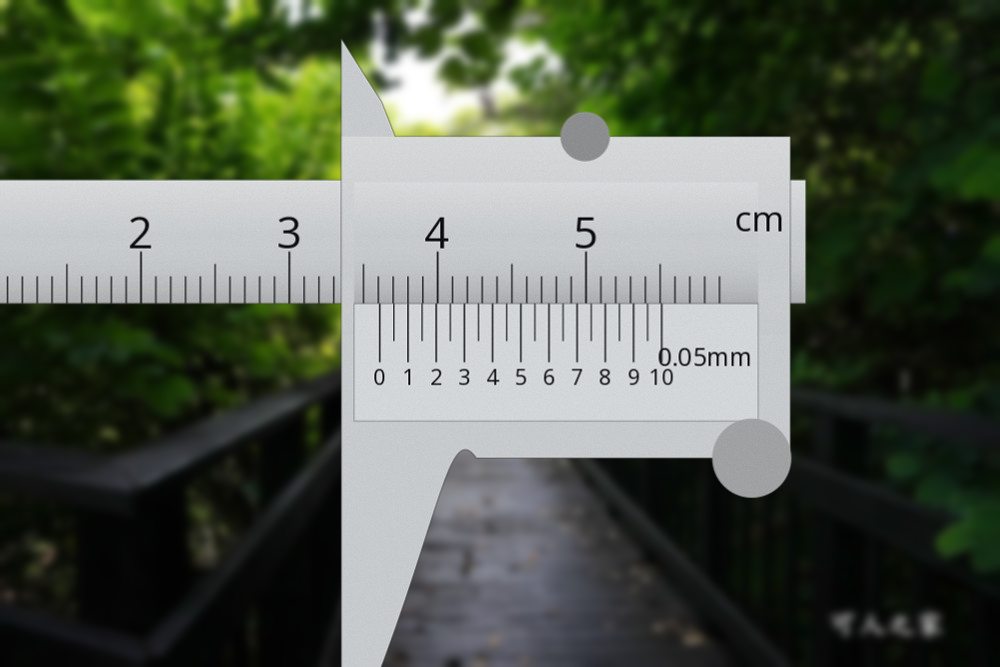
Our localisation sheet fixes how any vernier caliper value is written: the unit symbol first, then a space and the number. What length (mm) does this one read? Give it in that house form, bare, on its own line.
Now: mm 36.1
